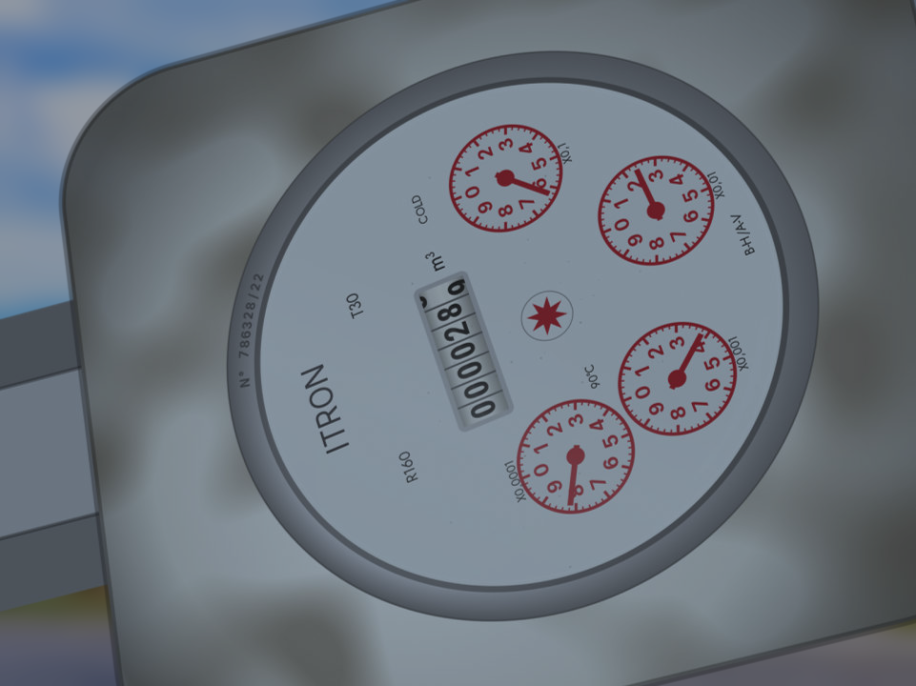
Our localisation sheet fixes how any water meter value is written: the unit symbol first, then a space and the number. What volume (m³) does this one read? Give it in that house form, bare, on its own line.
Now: m³ 288.6238
